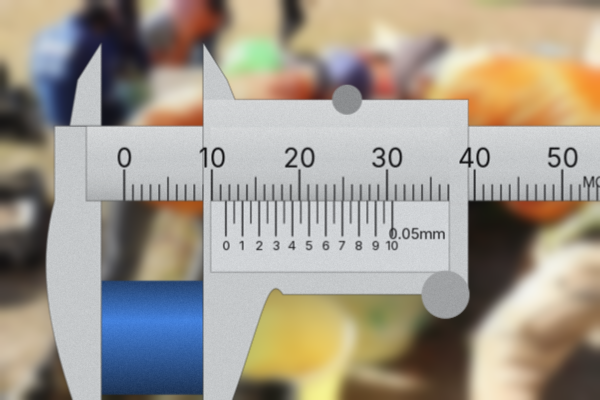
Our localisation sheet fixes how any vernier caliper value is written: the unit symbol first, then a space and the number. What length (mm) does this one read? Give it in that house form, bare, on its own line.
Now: mm 11.6
